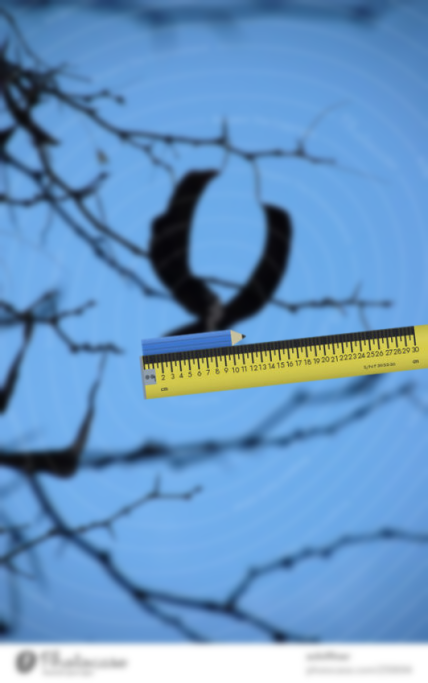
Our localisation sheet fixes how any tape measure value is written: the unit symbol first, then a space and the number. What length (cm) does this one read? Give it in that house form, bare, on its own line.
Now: cm 11.5
